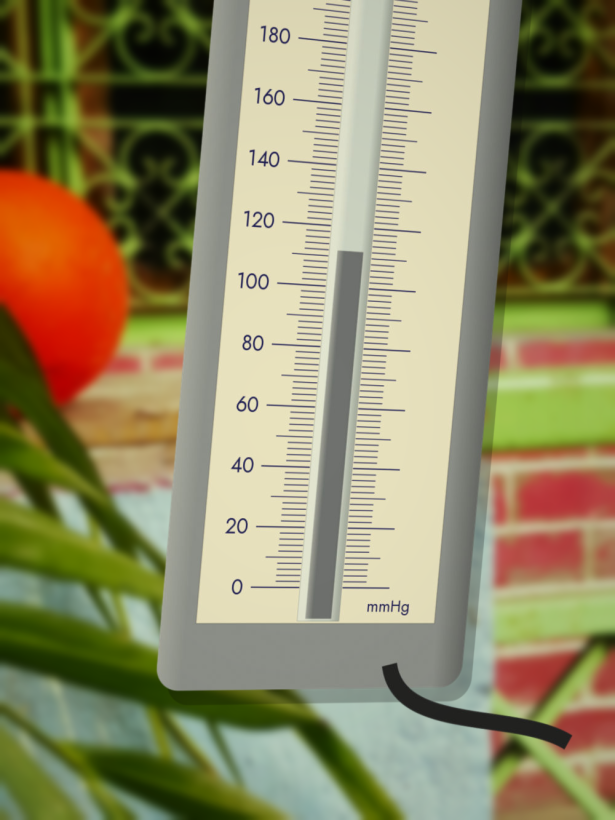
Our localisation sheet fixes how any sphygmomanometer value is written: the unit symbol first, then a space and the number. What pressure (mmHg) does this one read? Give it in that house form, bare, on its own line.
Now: mmHg 112
